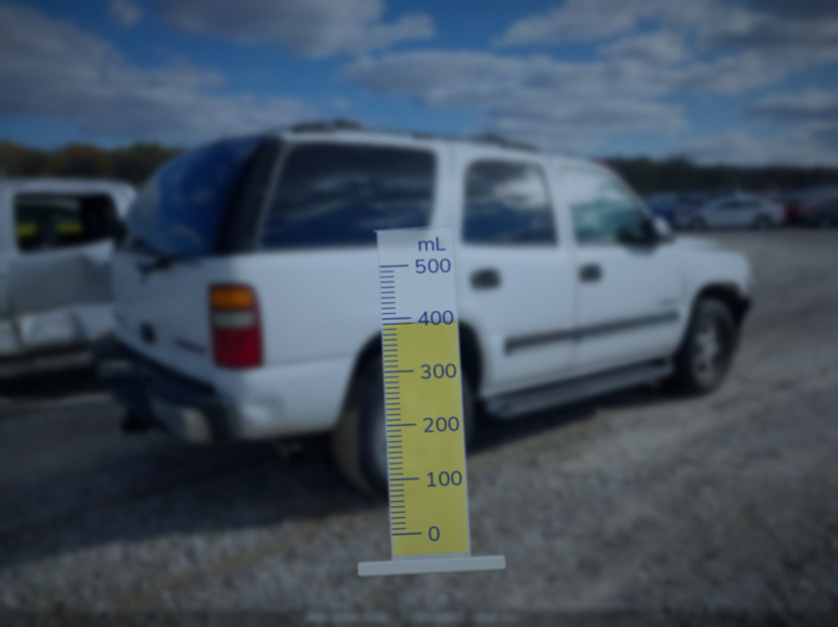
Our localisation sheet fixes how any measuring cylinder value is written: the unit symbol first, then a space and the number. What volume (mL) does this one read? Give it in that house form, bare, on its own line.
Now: mL 390
